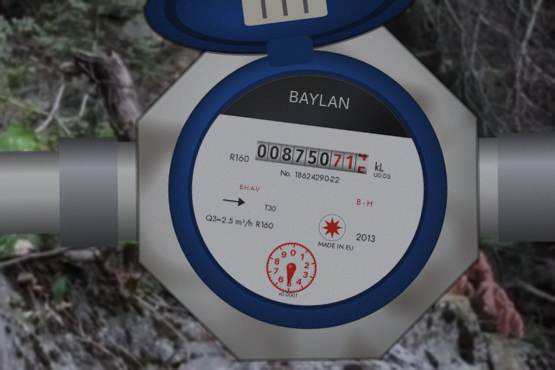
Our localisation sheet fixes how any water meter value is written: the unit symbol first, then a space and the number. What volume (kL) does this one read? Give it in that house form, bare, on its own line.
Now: kL 8750.7145
